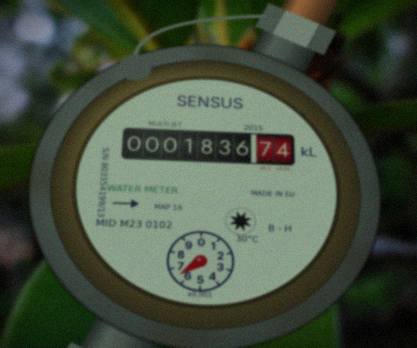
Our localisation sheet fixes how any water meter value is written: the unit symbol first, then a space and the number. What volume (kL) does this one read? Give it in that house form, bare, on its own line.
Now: kL 1836.746
